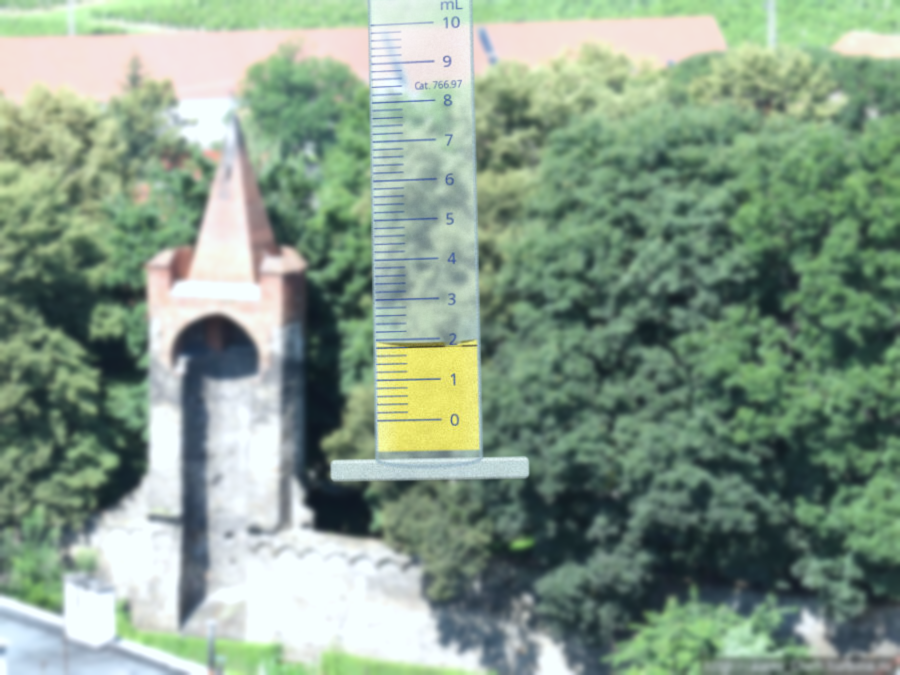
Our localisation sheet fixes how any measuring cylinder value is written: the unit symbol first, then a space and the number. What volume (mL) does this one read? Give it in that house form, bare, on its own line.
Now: mL 1.8
